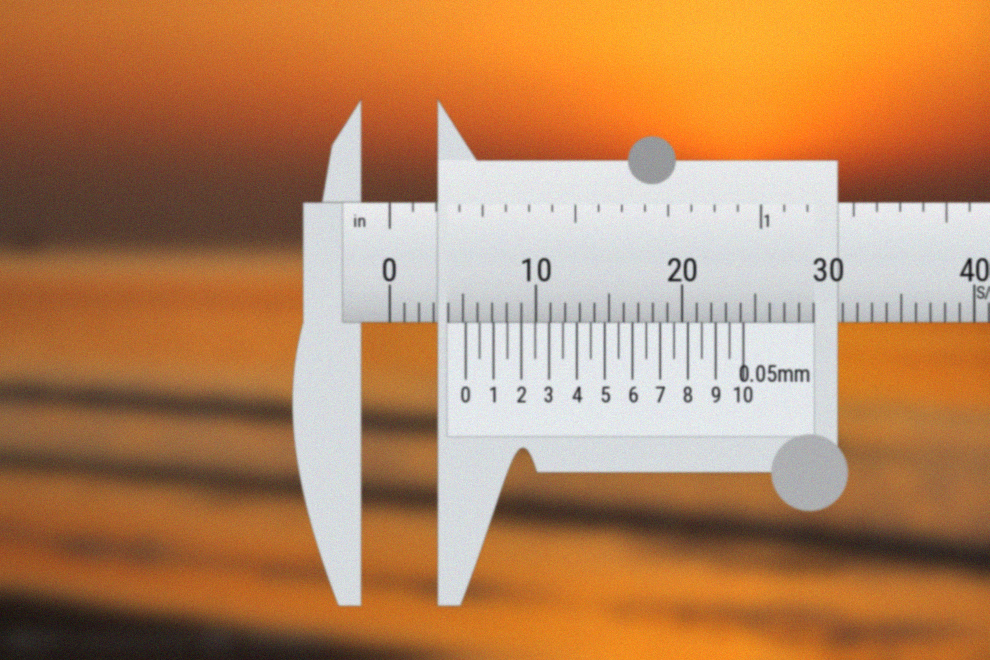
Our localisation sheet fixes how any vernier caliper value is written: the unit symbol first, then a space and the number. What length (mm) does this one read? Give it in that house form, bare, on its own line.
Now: mm 5.2
